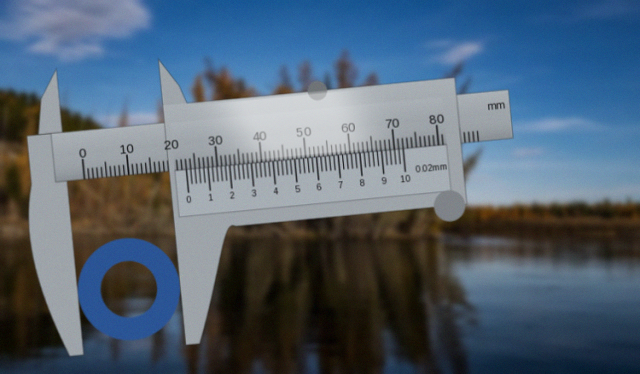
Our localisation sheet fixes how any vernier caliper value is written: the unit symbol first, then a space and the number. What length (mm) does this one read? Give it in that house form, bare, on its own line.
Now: mm 23.0
